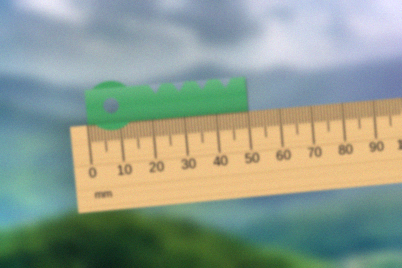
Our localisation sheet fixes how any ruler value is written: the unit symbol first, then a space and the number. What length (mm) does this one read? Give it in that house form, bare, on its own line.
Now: mm 50
